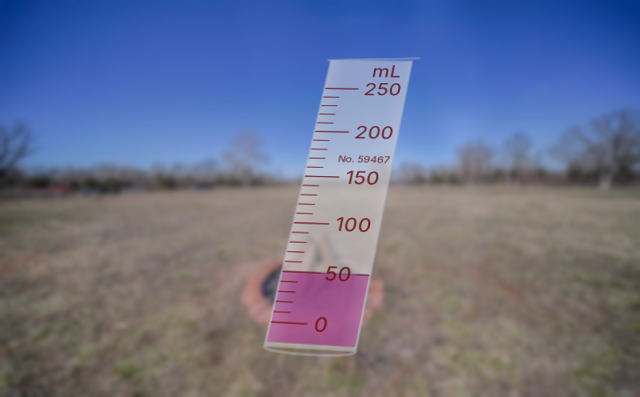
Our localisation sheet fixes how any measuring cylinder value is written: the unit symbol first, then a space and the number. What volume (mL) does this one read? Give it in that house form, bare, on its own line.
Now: mL 50
